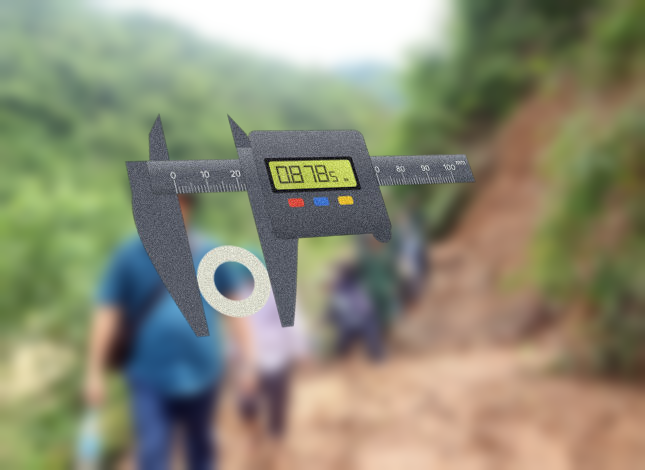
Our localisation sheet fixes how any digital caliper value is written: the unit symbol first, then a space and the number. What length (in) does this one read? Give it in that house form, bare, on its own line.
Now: in 0.8785
